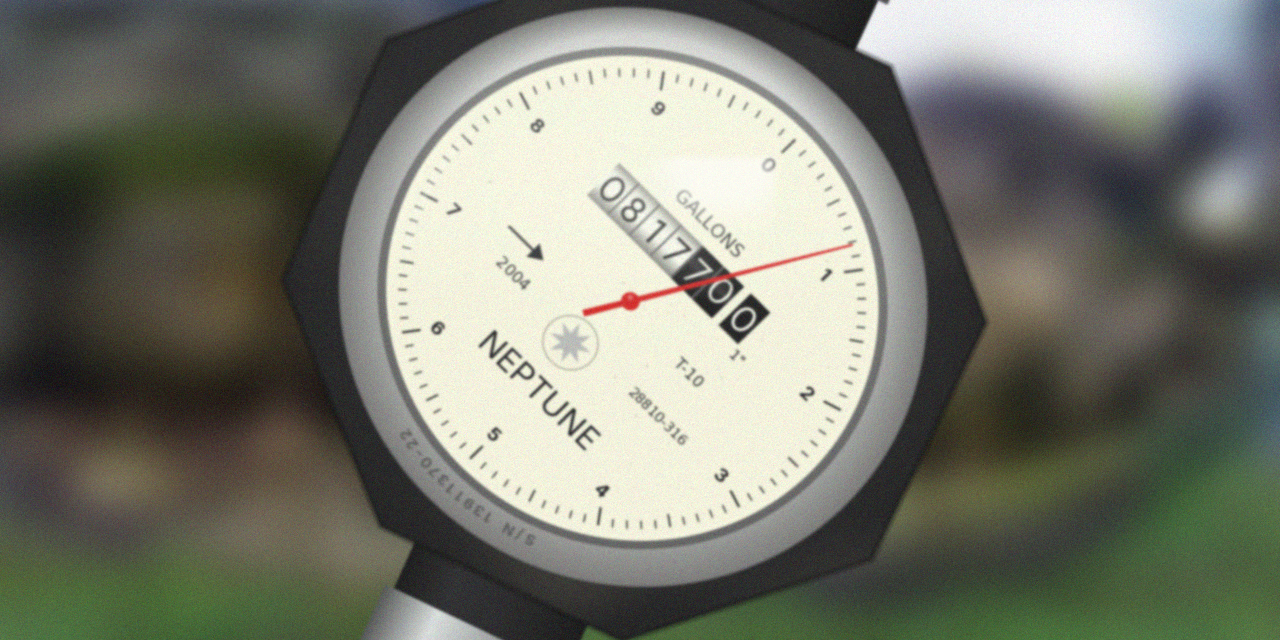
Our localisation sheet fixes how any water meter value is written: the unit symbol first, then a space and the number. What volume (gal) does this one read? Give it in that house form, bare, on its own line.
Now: gal 817700.8
